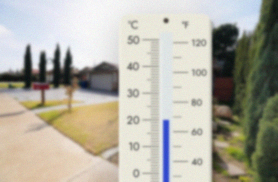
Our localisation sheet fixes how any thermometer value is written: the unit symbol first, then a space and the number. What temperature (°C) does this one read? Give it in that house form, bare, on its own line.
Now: °C 20
